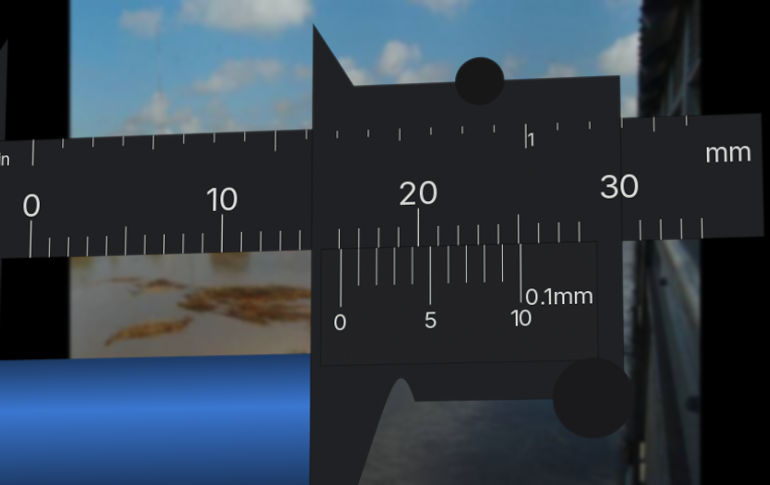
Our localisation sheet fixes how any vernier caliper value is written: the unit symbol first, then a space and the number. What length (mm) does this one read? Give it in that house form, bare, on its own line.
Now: mm 16.1
